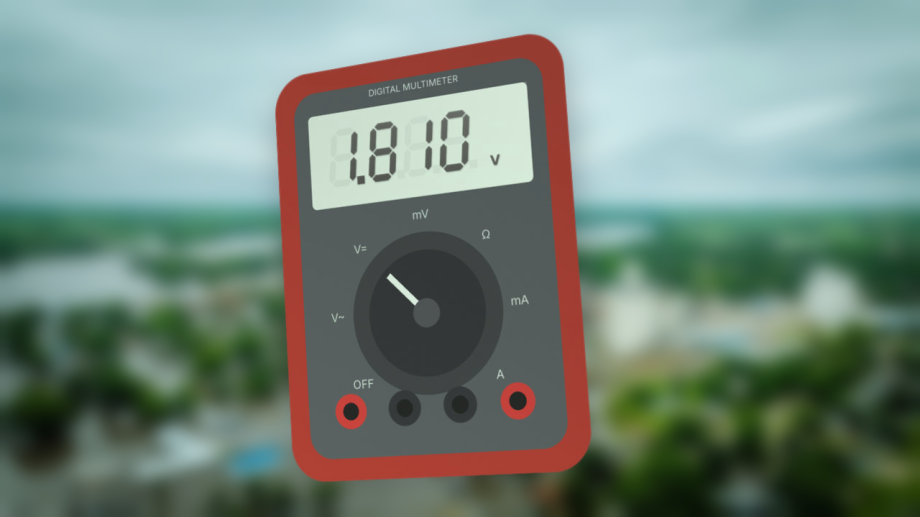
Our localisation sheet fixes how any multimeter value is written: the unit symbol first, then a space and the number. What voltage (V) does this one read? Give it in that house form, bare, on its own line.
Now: V 1.810
